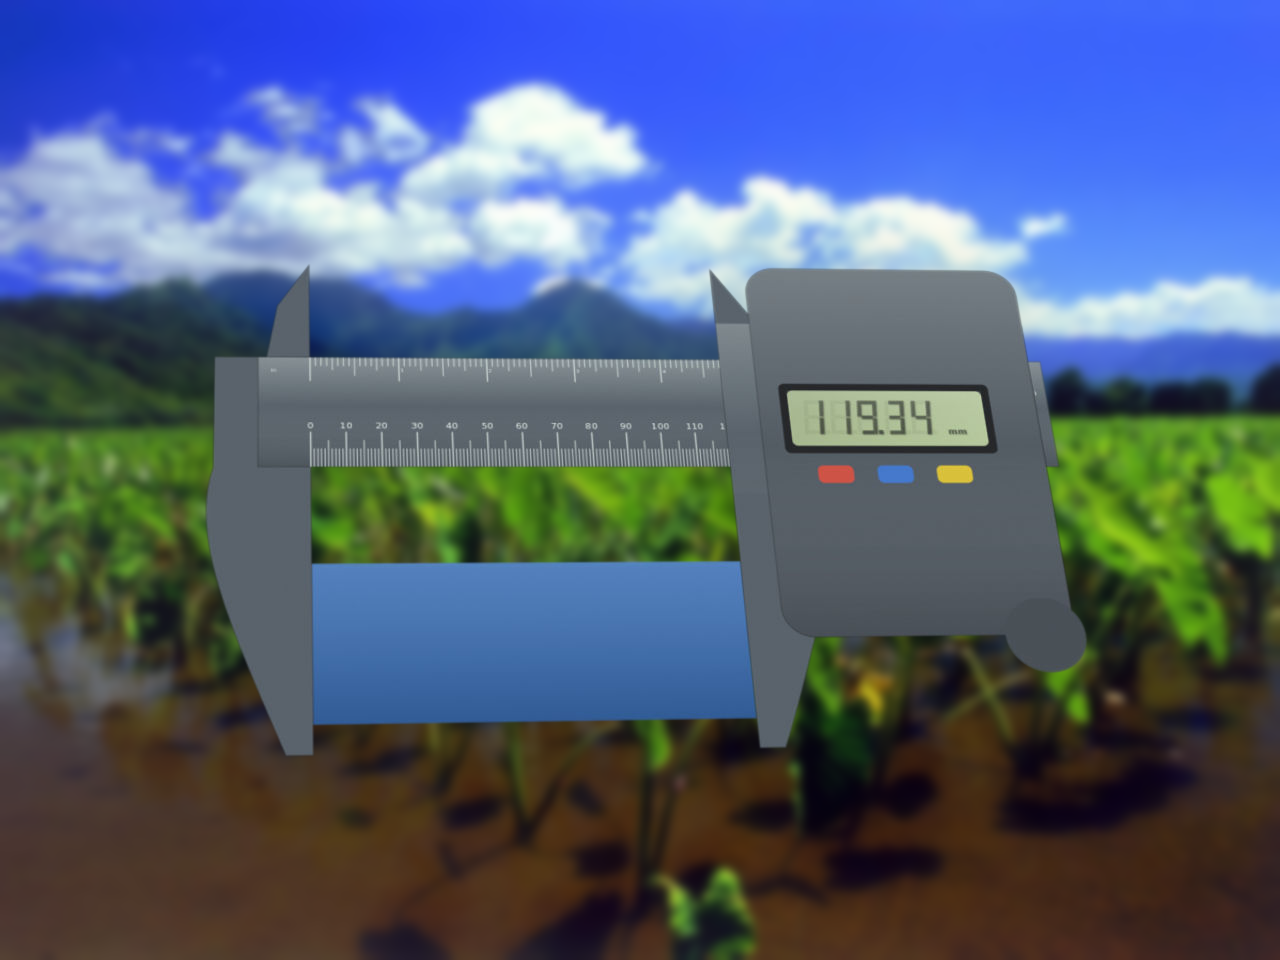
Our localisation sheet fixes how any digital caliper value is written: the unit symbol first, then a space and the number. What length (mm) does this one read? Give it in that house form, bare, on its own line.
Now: mm 119.34
